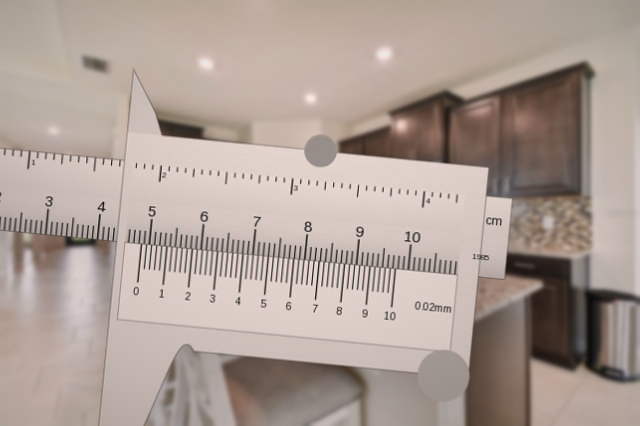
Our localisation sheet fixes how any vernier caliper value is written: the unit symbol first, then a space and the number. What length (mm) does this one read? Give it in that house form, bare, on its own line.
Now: mm 48.5
